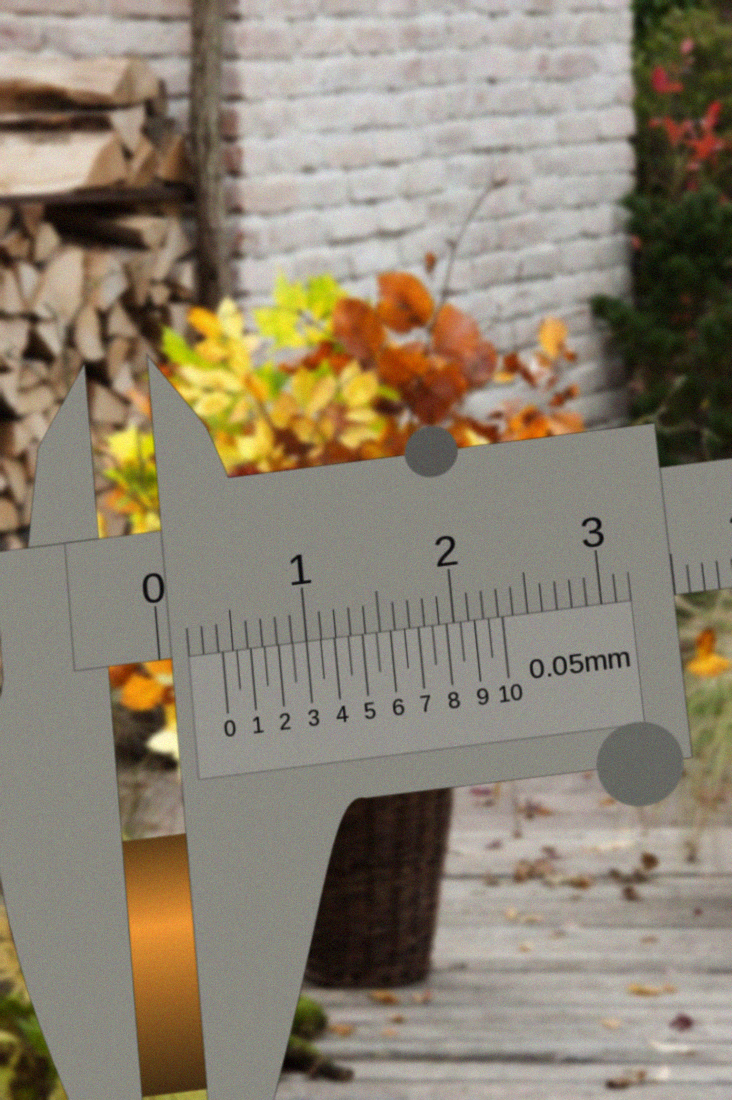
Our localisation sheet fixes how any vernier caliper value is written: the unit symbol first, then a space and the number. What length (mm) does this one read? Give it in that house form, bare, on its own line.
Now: mm 4.3
